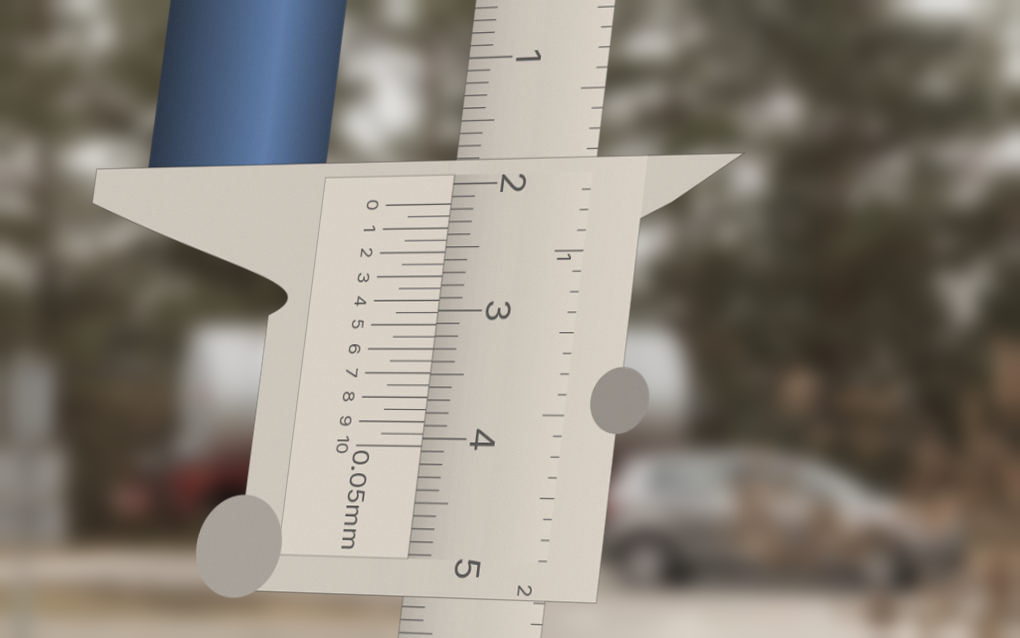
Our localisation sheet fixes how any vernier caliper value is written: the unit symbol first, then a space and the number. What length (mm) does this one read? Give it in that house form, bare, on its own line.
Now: mm 21.6
